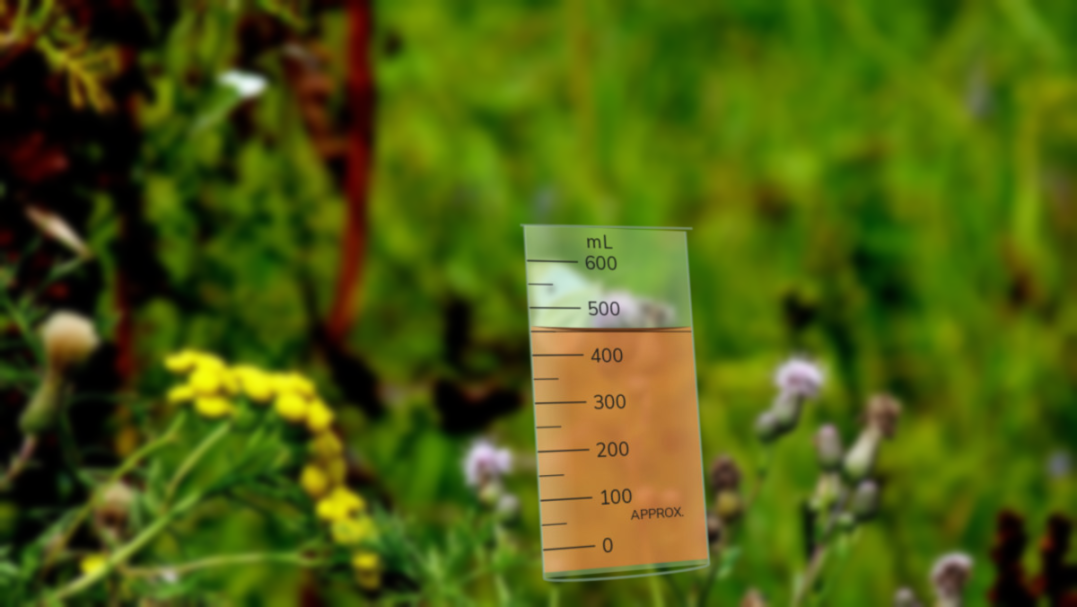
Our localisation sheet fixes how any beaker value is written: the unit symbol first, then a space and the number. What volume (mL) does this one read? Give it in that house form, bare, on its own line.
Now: mL 450
